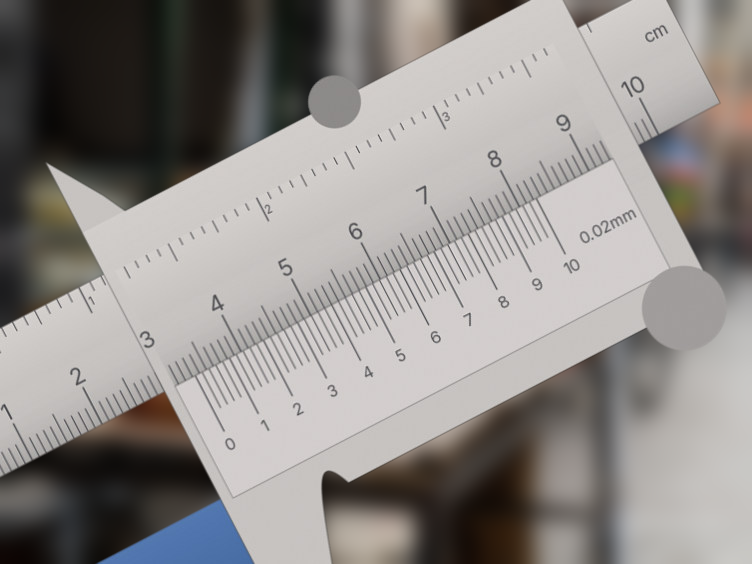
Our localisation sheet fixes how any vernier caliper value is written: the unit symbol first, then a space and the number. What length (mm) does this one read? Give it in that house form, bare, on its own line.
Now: mm 33.4
